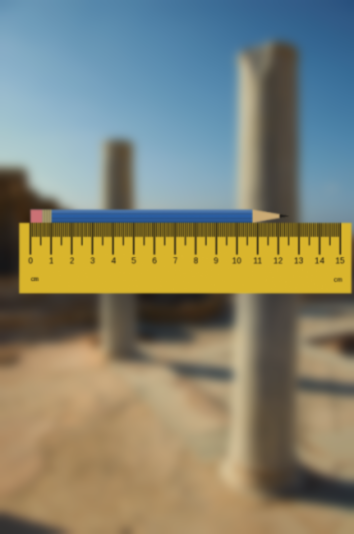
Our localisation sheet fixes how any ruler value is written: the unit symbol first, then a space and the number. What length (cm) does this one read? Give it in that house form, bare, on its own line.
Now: cm 12.5
